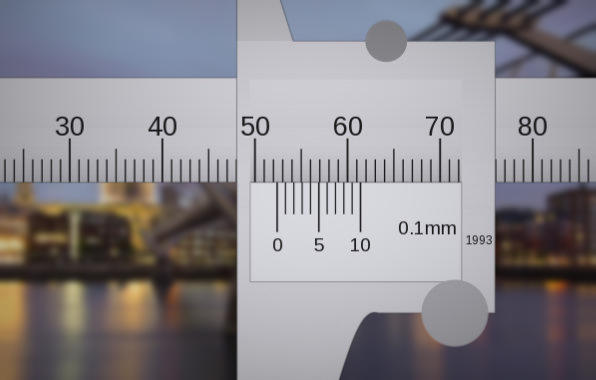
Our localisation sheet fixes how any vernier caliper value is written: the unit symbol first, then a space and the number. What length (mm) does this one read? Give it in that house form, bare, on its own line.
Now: mm 52.4
